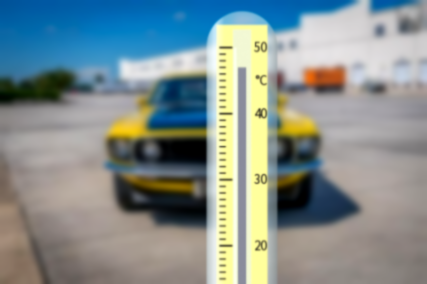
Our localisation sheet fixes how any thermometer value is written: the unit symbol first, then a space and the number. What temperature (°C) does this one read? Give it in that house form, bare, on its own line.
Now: °C 47
